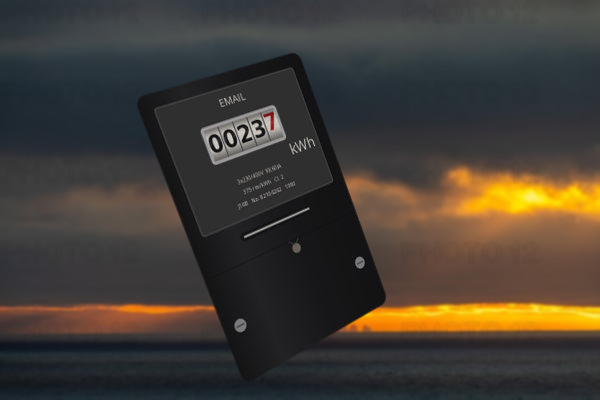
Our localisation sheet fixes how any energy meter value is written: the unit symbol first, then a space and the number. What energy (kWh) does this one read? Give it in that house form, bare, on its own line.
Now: kWh 23.7
